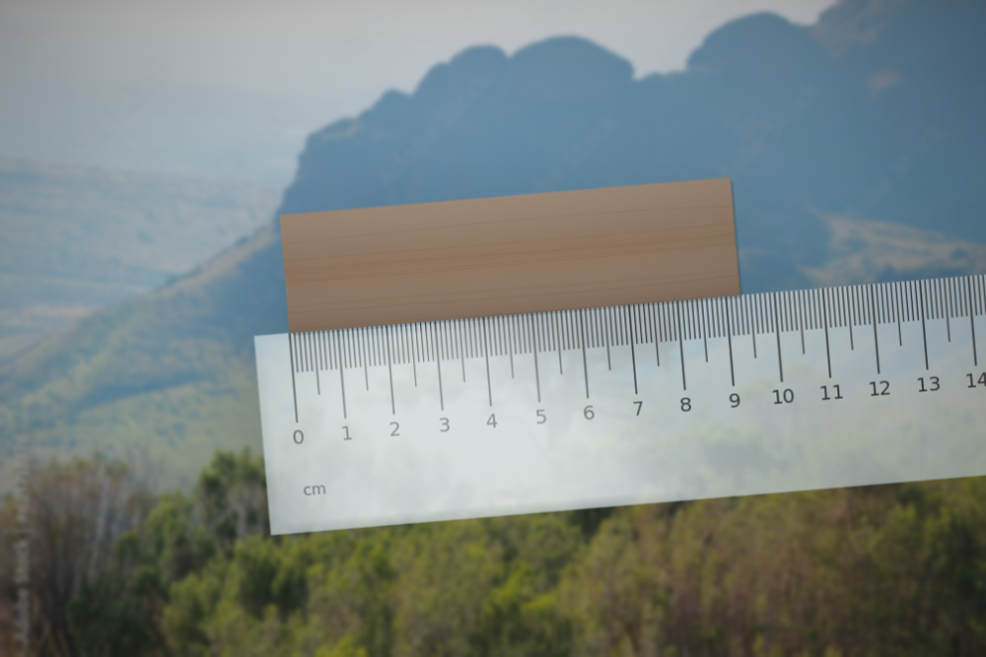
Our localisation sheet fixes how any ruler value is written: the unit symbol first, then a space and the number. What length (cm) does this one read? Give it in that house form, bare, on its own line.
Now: cm 9.3
